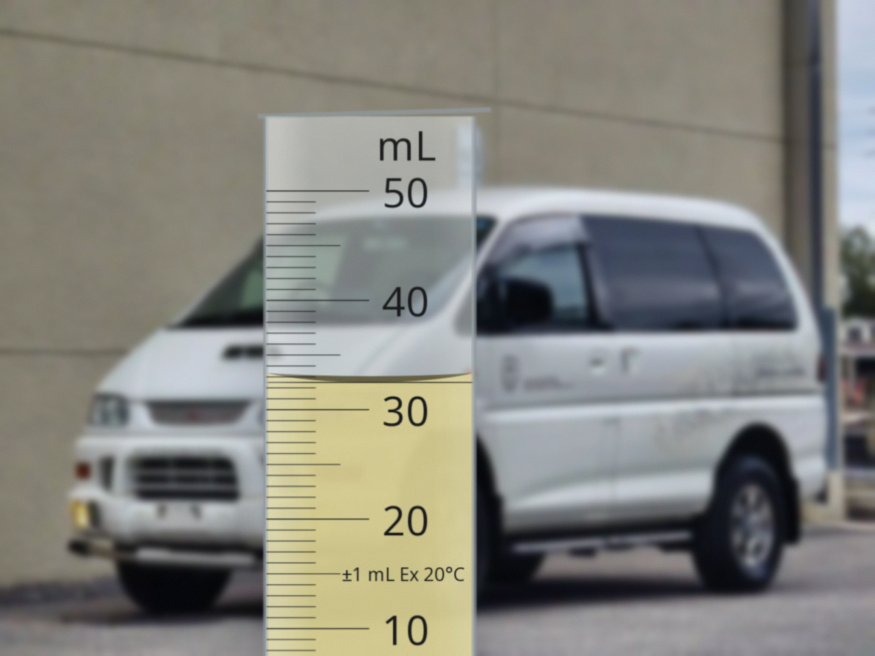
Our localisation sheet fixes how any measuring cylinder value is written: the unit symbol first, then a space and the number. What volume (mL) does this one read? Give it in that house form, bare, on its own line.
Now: mL 32.5
